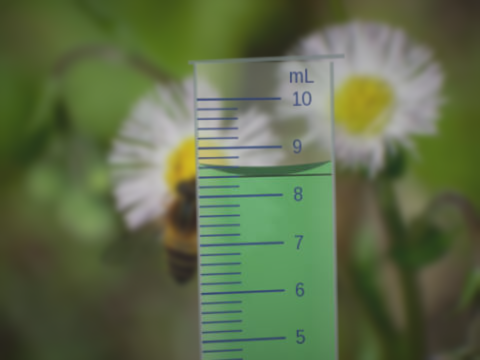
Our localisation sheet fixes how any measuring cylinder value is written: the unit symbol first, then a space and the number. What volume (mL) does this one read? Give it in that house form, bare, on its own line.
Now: mL 8.4
